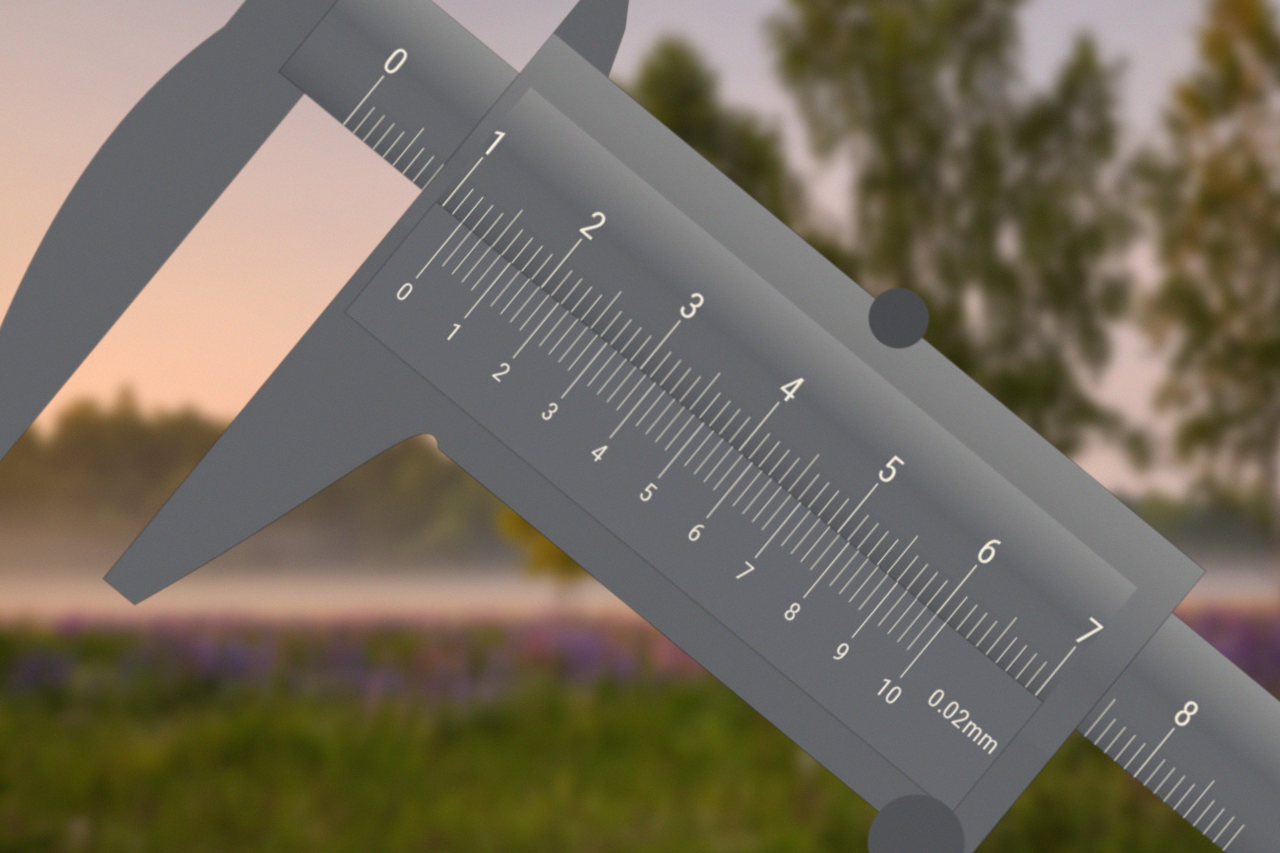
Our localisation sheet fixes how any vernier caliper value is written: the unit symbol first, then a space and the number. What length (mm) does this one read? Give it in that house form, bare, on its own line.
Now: mm 12.0
